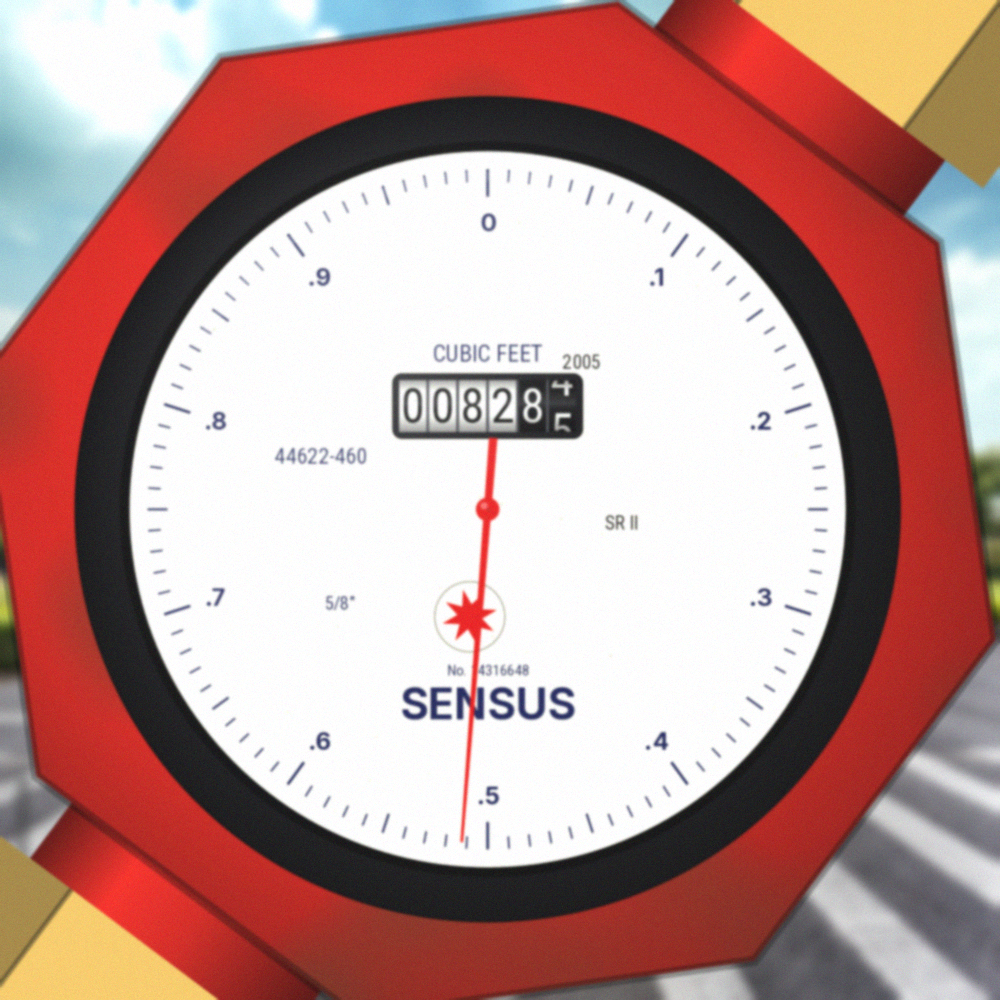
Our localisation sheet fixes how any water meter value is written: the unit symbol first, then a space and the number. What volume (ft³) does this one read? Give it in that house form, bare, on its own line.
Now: ft³ 8284.51
